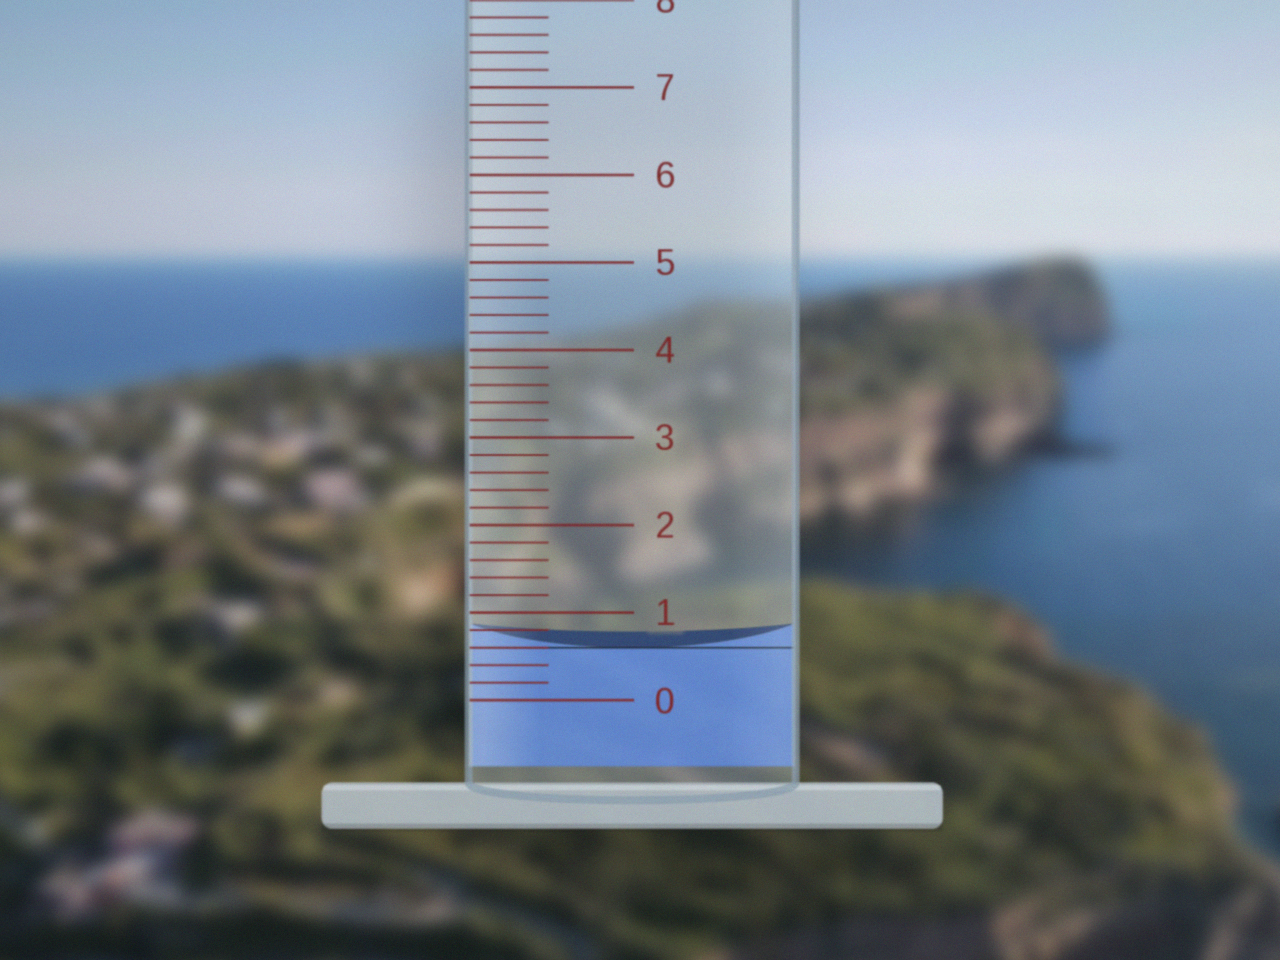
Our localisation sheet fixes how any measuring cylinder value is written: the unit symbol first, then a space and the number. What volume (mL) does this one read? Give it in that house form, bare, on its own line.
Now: mL 0.6
